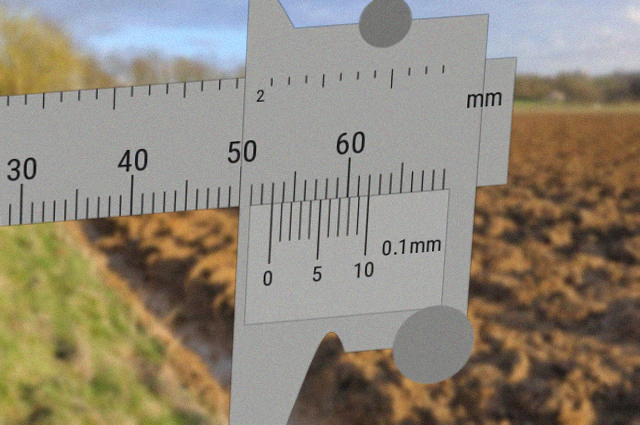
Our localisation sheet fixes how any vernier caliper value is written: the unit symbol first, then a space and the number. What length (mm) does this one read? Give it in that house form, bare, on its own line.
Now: mm 53.0
